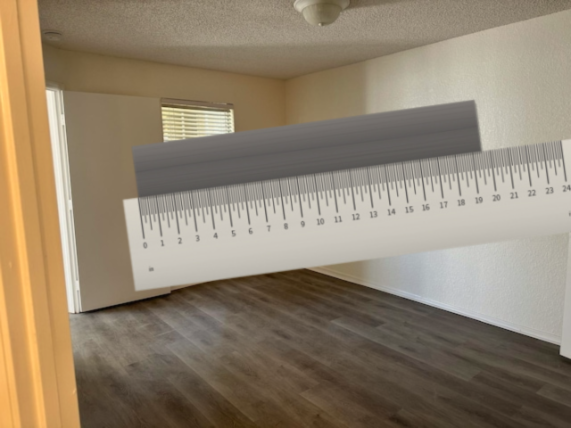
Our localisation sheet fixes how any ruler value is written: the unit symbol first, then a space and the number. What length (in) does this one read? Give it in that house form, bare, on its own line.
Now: in 19.5
